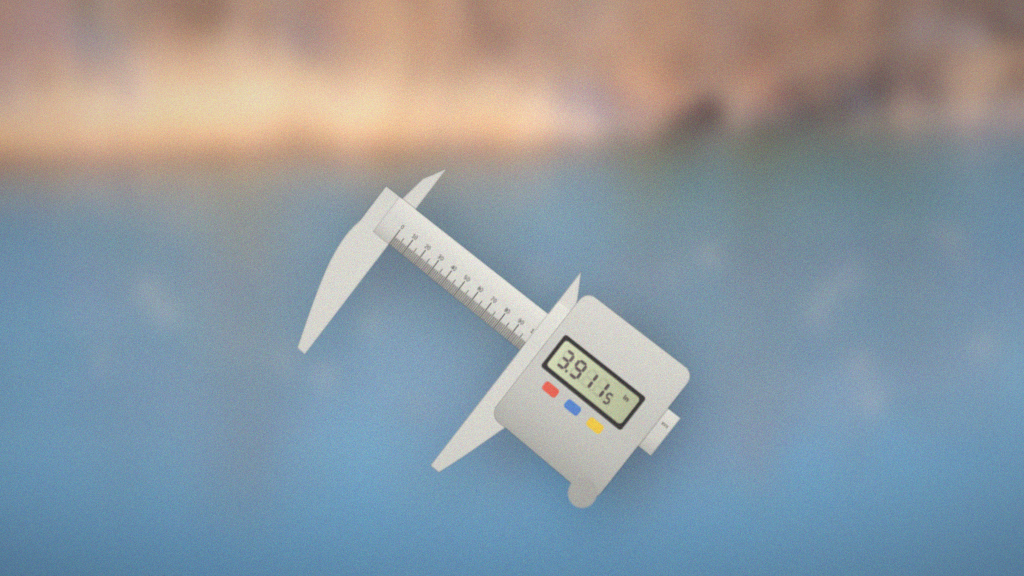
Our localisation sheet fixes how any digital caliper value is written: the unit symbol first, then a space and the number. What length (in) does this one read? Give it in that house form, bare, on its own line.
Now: in 3.9115
